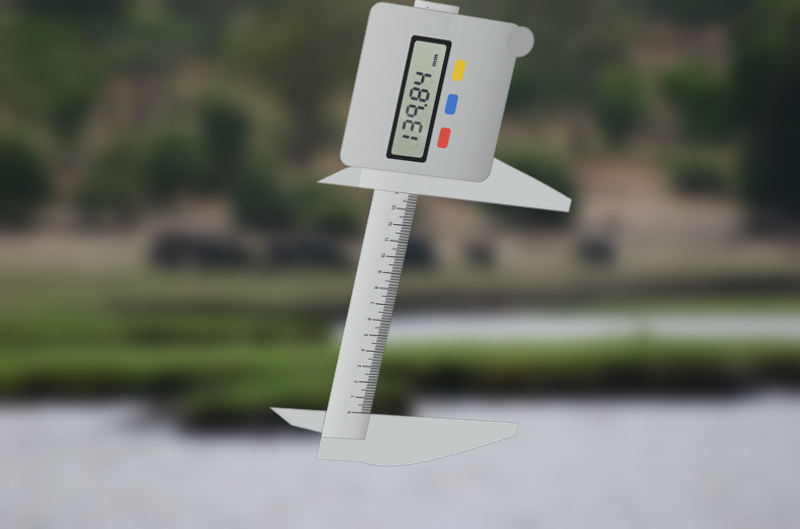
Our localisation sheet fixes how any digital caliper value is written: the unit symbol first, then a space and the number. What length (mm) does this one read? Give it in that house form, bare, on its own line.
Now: mm 139.84
